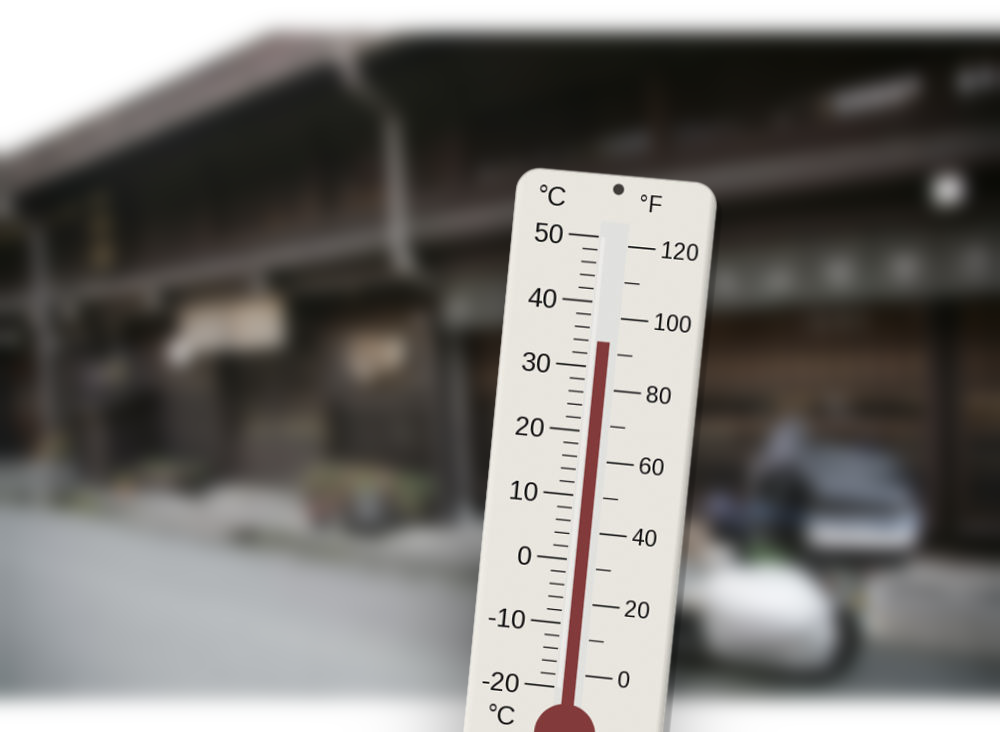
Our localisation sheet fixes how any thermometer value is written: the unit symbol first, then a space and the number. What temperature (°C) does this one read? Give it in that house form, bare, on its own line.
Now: °C 34
